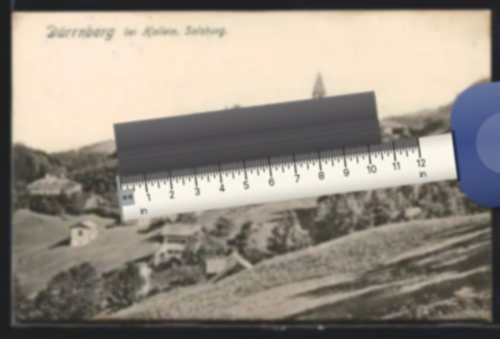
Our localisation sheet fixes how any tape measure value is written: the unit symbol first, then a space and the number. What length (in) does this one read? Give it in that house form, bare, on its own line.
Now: in 10.5
